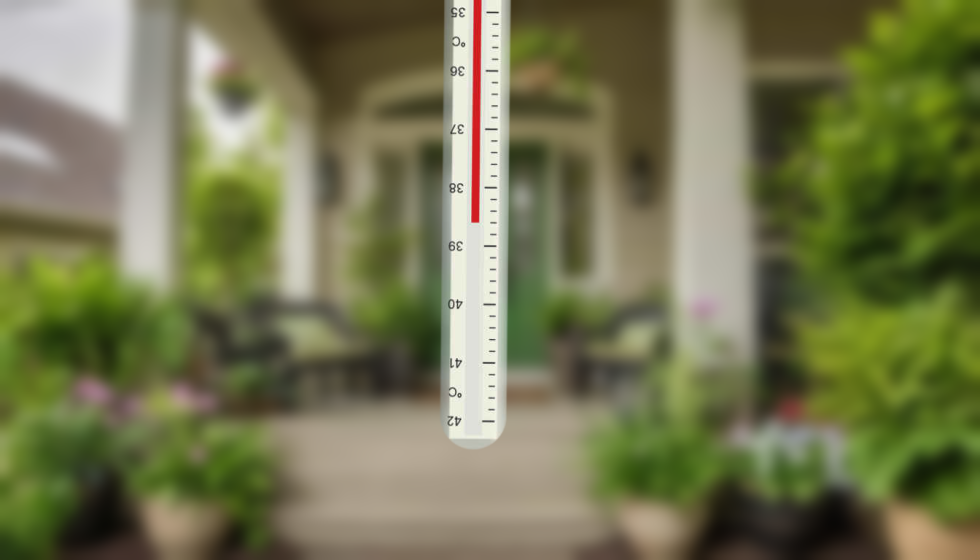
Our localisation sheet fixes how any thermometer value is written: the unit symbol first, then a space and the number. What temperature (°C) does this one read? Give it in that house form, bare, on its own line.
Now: °C 38.6
